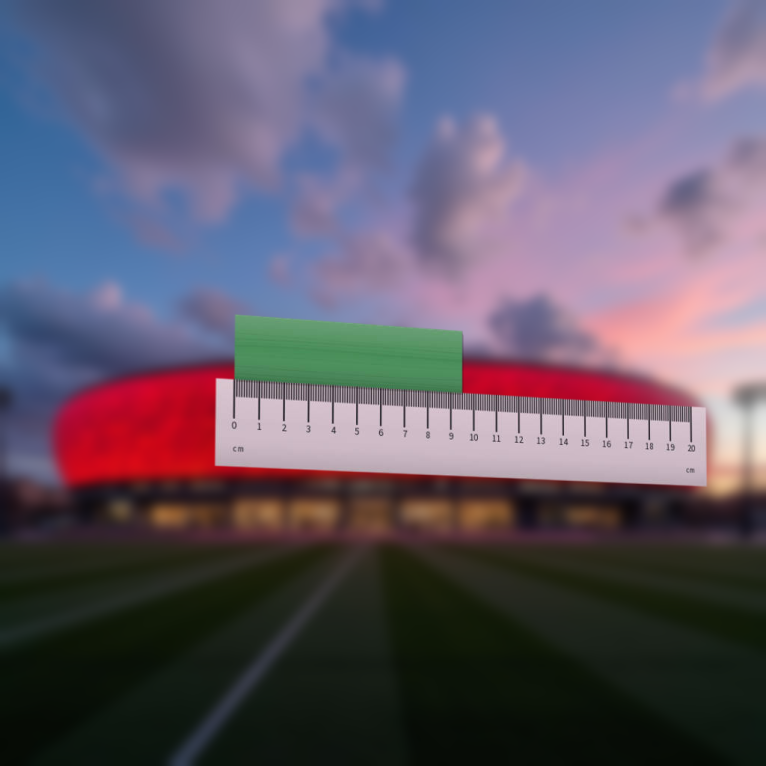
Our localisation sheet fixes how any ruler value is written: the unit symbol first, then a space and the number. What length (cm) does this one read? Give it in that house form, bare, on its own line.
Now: cm 9.5
